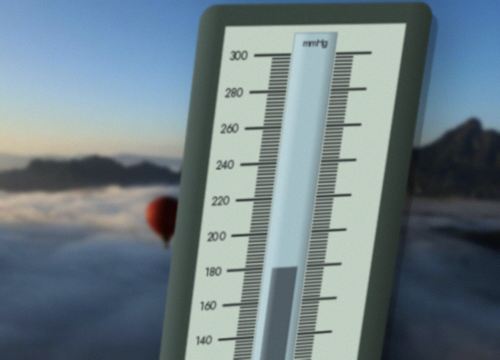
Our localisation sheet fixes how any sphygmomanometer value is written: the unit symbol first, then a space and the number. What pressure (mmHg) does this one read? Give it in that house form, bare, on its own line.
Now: mmHg 180
